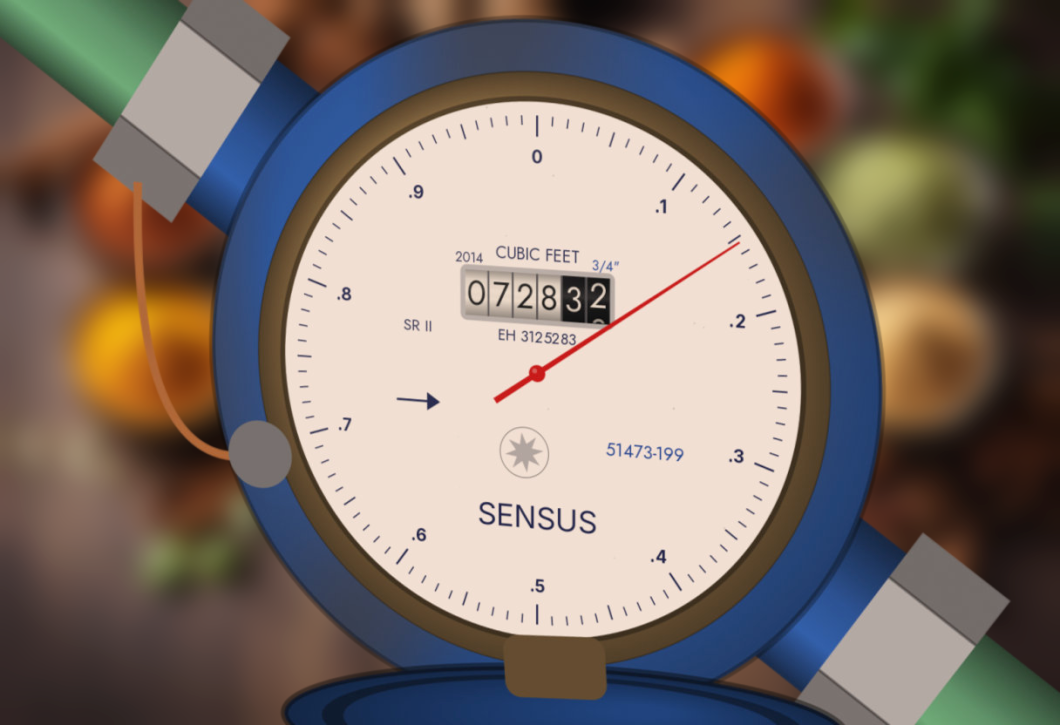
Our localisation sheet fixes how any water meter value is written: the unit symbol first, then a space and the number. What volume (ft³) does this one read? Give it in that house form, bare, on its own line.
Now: ft³ 72832.15
